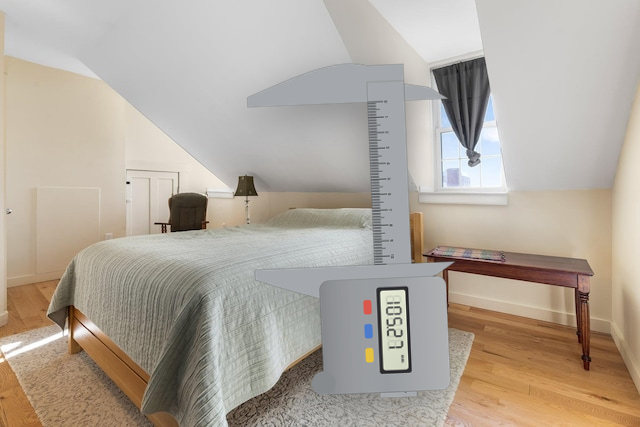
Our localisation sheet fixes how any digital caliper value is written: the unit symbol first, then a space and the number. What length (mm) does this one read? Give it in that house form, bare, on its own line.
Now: mm 105.27
